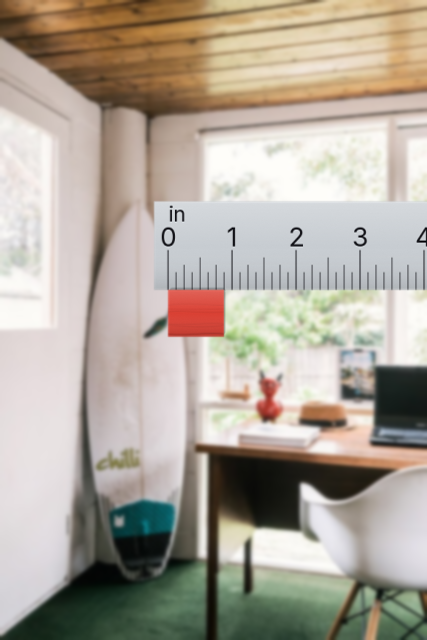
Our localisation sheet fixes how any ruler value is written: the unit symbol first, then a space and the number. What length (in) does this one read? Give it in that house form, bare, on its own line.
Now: in 0.875
